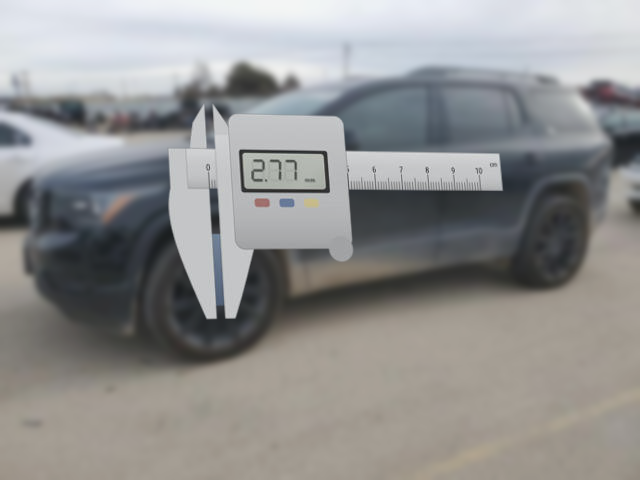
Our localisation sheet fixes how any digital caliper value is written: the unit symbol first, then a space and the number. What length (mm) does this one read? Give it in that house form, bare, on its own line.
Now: mm 2.77
